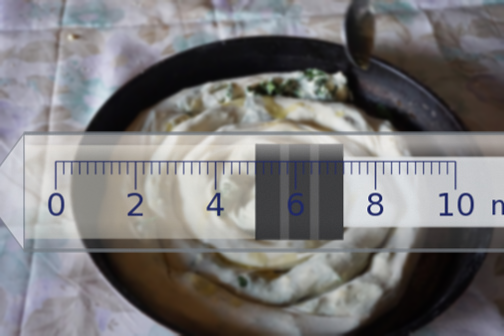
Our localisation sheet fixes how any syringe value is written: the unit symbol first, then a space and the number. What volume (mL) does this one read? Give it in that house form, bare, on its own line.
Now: mL 5
